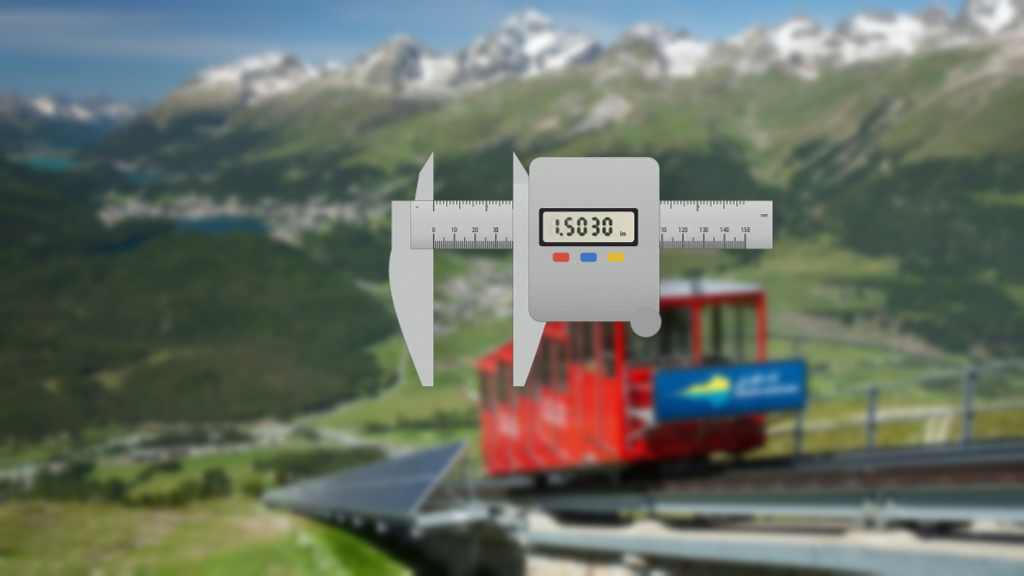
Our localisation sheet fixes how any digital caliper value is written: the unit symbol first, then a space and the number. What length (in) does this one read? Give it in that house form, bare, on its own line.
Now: in 1.5030
